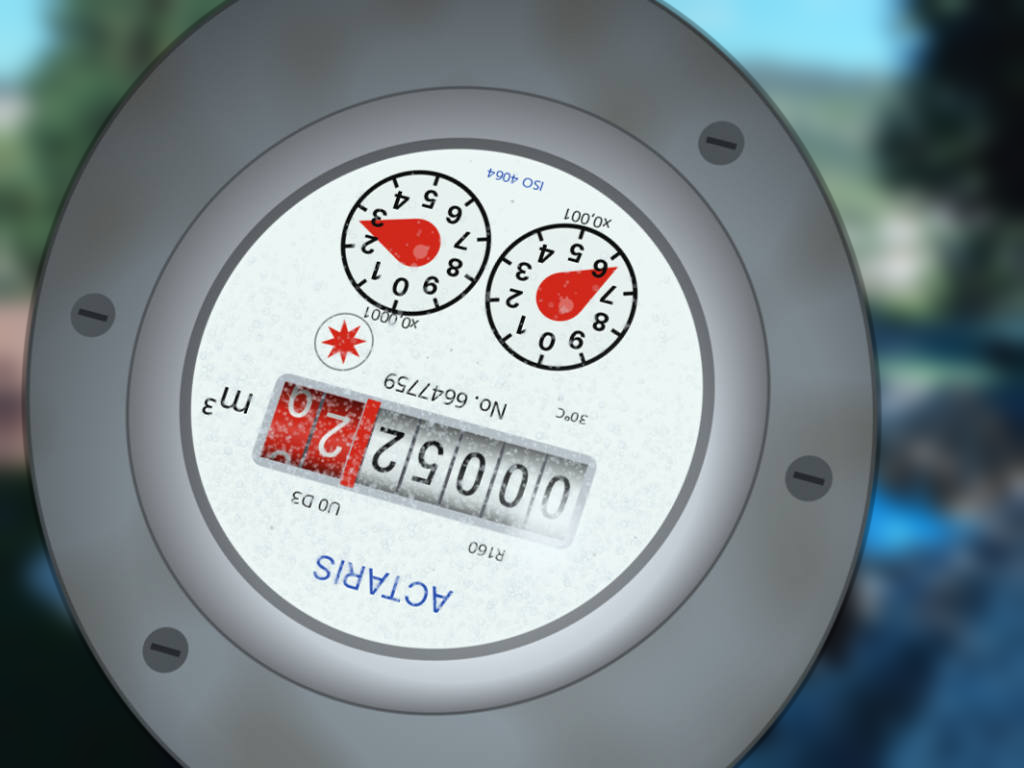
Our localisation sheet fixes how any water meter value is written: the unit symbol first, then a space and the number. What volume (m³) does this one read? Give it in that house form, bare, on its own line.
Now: m³ 52.2862
